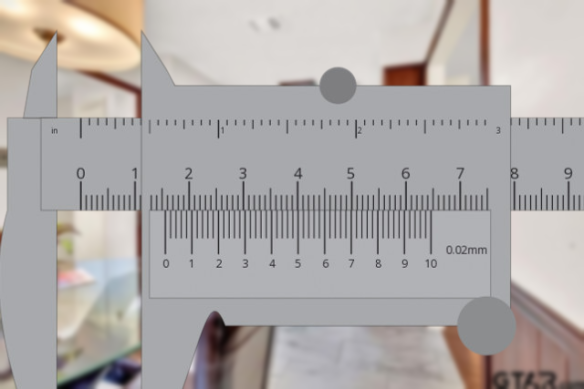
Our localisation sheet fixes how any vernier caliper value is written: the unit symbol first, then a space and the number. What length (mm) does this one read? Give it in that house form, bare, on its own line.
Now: mm 15.6
